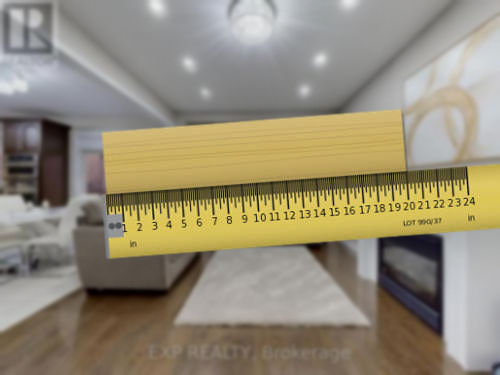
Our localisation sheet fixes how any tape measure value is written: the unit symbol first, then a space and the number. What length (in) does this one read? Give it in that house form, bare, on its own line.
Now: in 20
